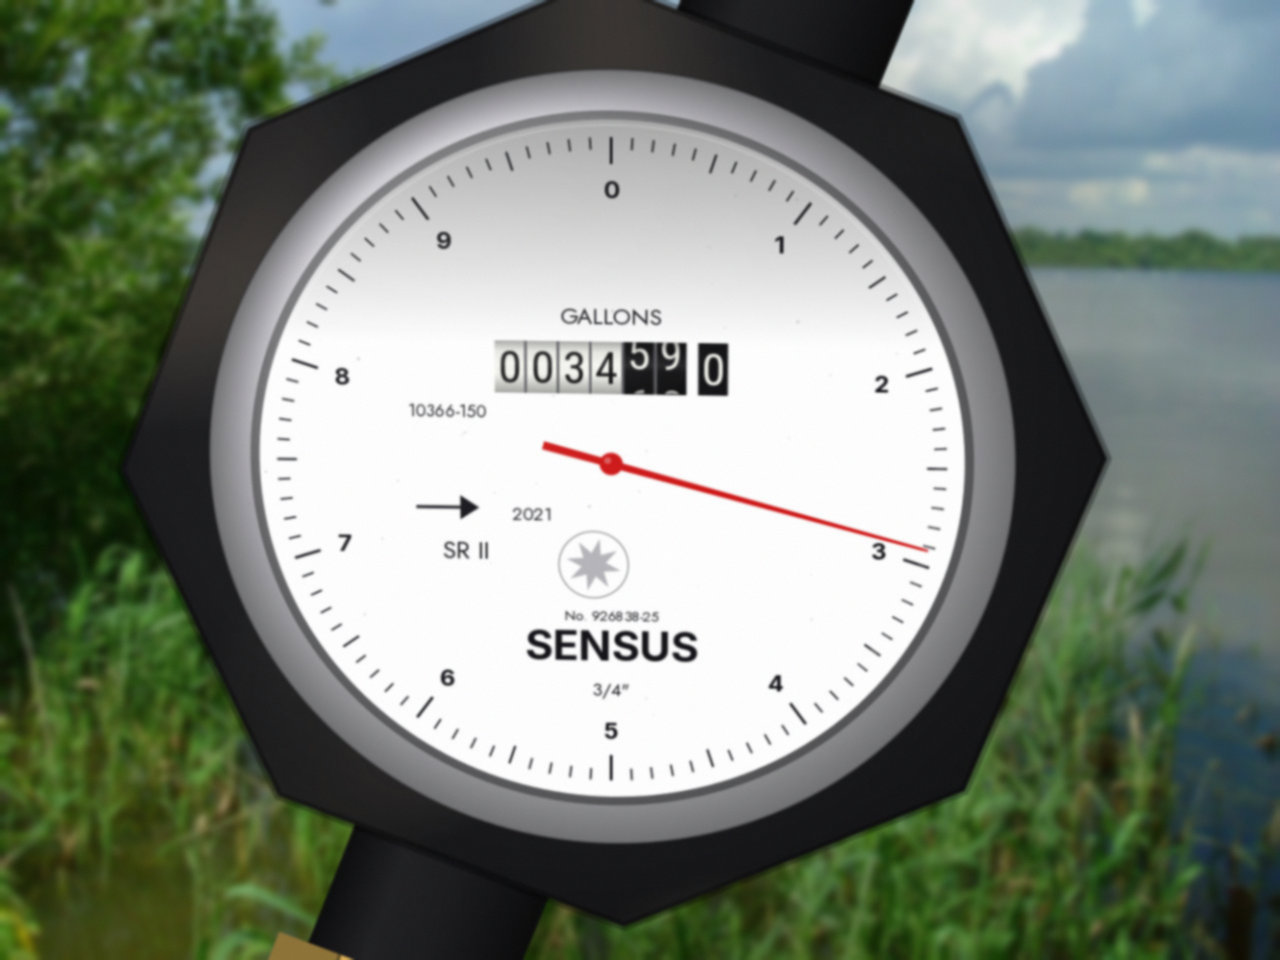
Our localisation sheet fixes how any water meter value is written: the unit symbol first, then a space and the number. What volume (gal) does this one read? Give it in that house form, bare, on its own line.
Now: gal 34592.9
